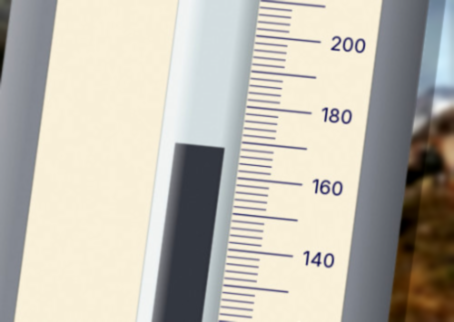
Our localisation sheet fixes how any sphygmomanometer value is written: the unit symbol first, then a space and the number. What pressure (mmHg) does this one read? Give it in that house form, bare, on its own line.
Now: mmHg 168
